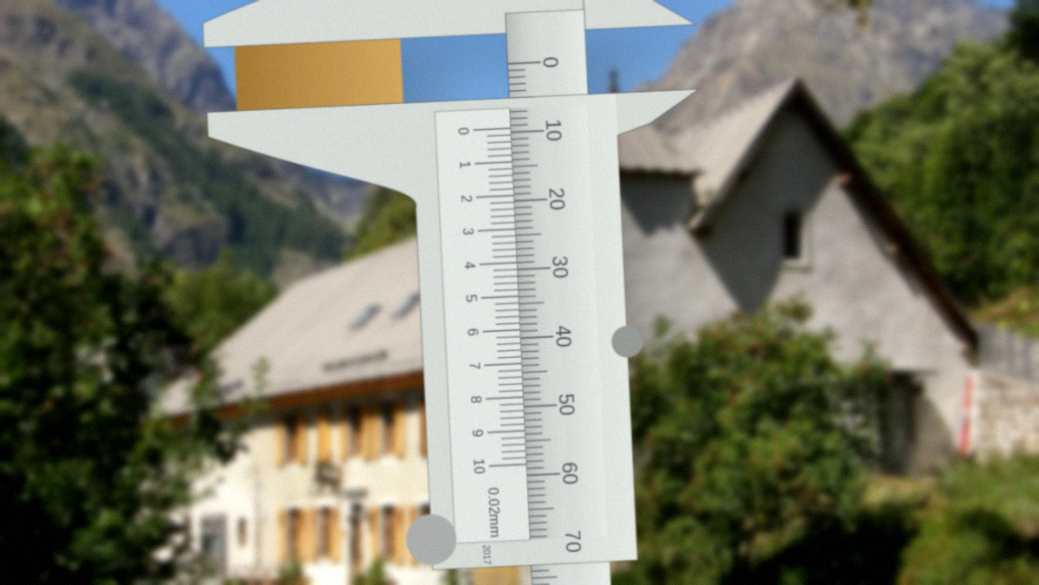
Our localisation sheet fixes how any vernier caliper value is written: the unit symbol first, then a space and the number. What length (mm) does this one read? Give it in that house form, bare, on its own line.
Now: mm 9.4
